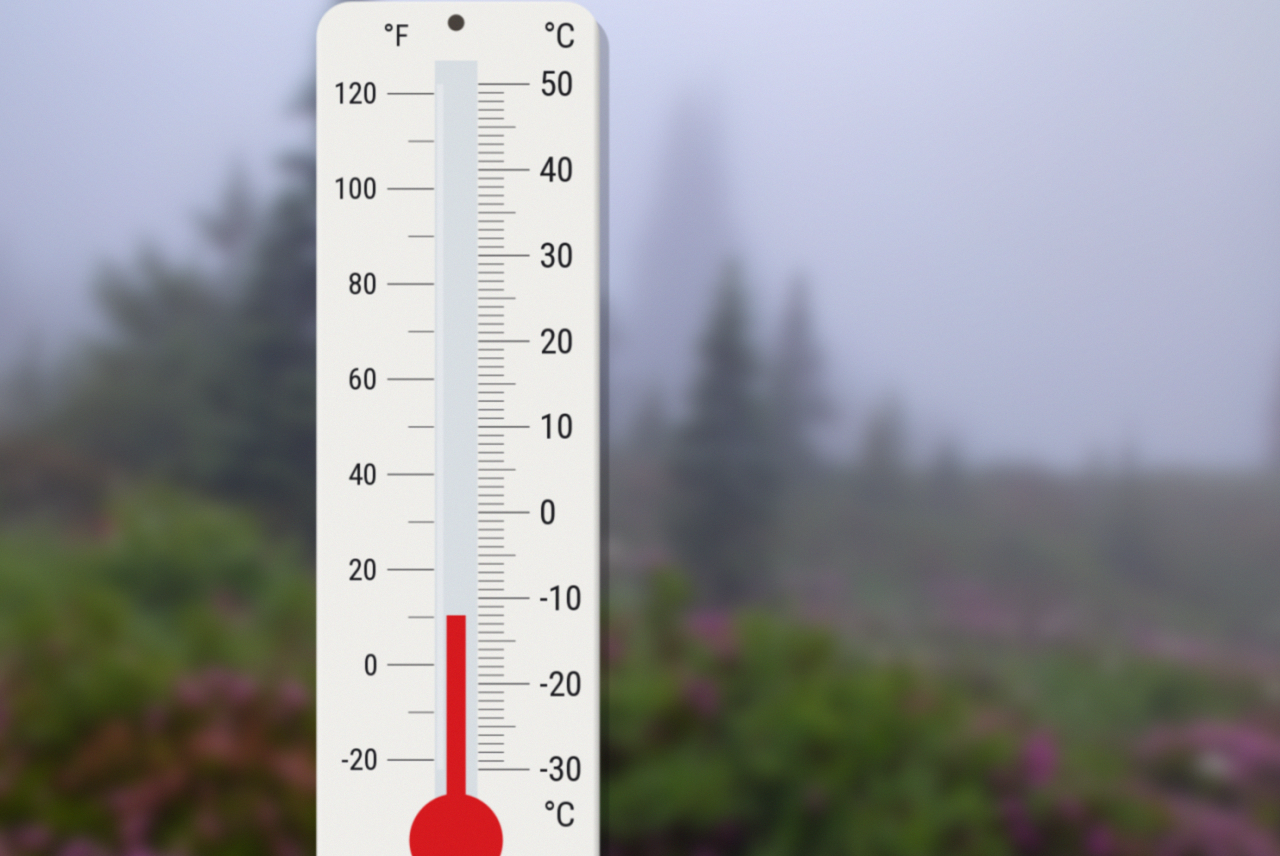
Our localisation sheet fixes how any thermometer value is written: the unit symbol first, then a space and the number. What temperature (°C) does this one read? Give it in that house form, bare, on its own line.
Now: °C -12
